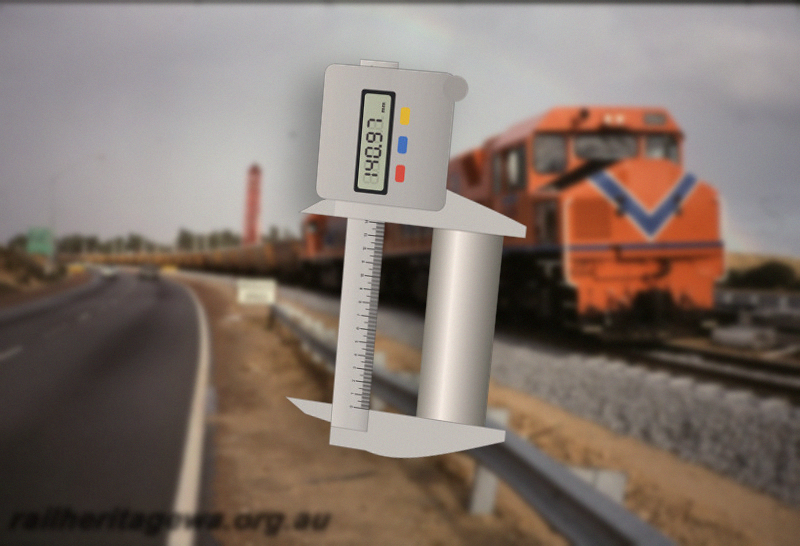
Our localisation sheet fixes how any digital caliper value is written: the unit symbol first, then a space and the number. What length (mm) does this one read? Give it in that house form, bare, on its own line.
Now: mm 140.97
